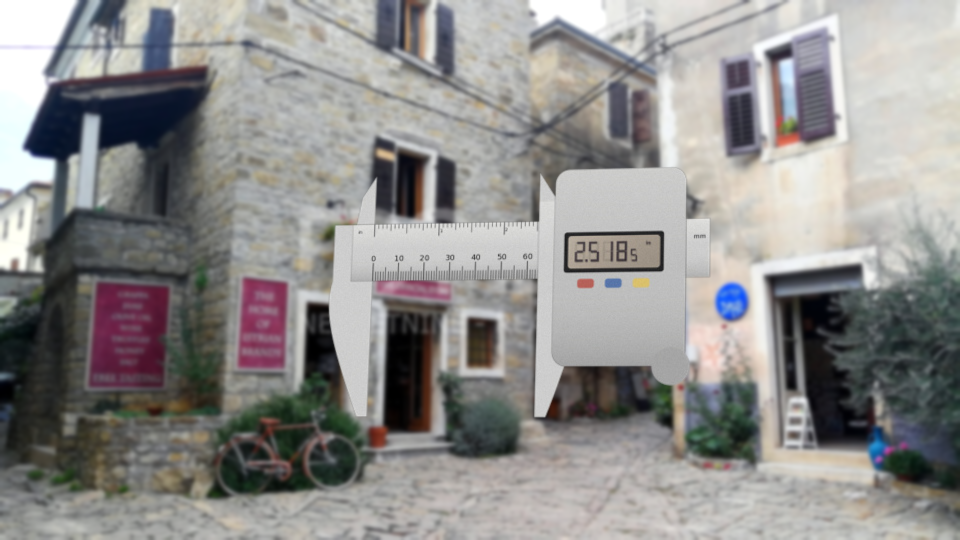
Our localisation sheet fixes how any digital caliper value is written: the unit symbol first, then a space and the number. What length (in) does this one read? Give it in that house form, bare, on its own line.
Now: in 2.5185
